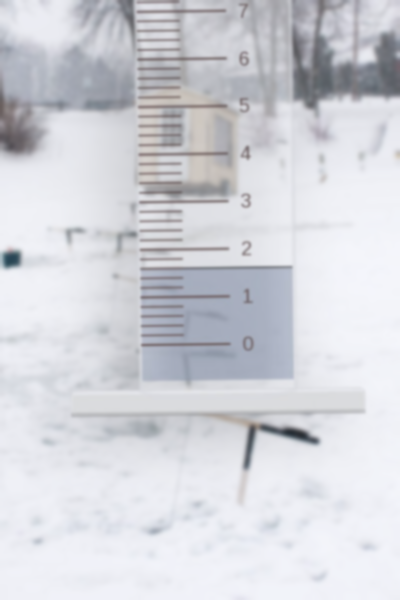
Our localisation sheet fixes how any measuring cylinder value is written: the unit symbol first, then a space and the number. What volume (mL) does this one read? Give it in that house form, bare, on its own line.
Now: mL 1.6
